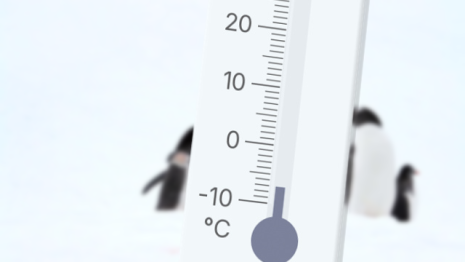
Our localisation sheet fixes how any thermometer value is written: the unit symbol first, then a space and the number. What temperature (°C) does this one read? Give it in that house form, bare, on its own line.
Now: °C -7
